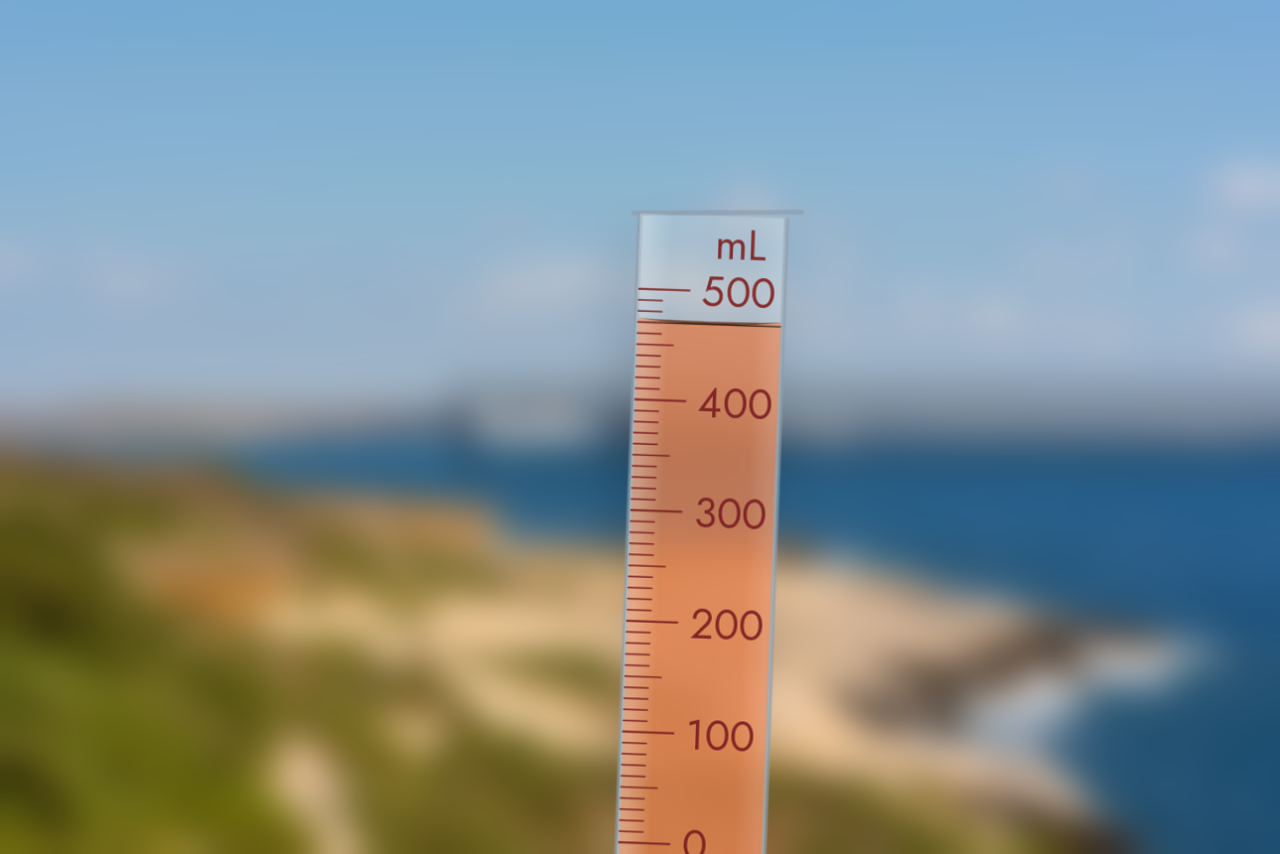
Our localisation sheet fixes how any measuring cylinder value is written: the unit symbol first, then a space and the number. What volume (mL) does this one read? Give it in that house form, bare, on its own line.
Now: mL 470
